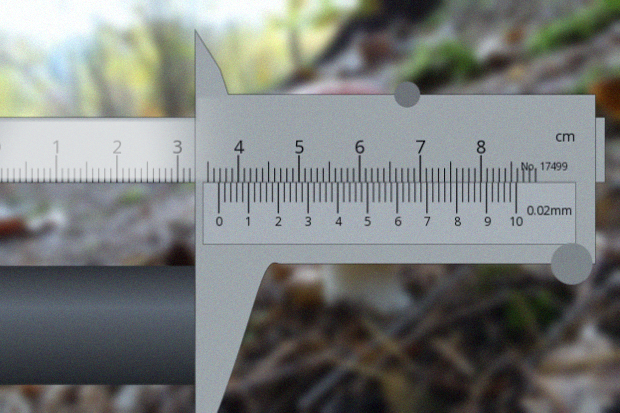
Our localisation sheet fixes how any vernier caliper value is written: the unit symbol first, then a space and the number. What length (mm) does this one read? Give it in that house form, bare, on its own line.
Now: mm 36.8
